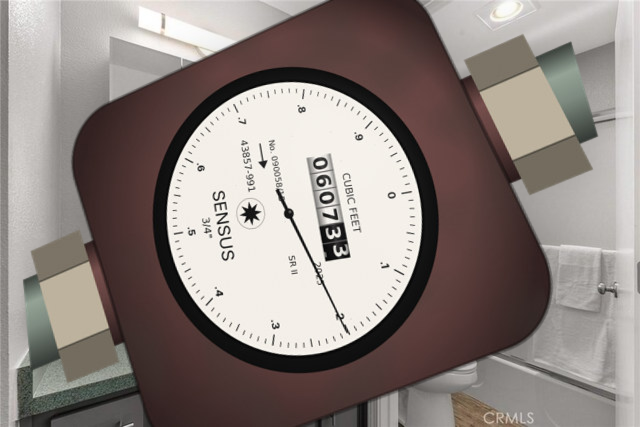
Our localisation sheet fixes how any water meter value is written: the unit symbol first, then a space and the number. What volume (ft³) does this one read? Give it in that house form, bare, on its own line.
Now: ft³ 60733.20
